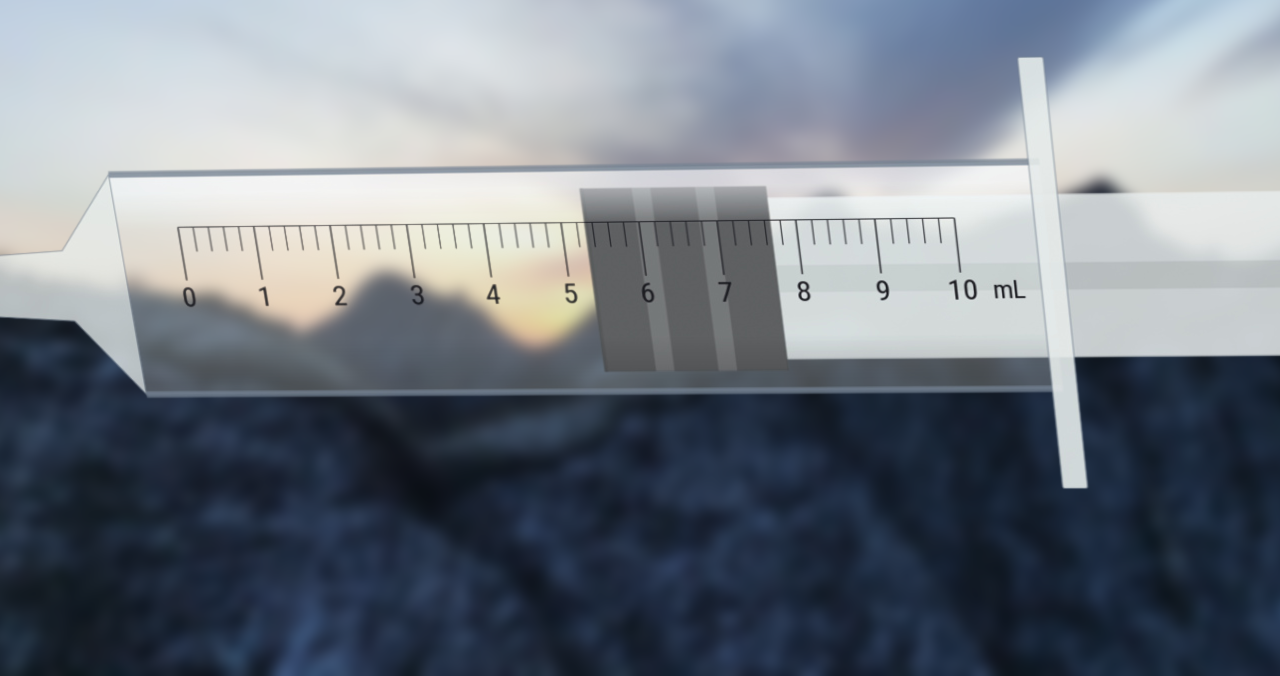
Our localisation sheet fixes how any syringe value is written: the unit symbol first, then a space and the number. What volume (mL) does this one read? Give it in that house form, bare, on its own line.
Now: mL 5.3
